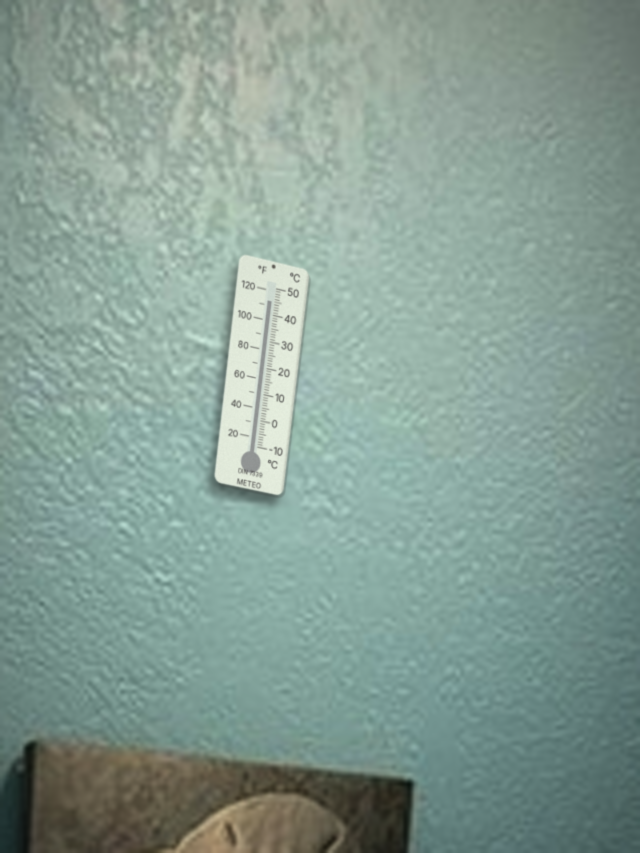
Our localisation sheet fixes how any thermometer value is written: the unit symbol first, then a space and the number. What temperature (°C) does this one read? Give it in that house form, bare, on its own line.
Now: °C 45
